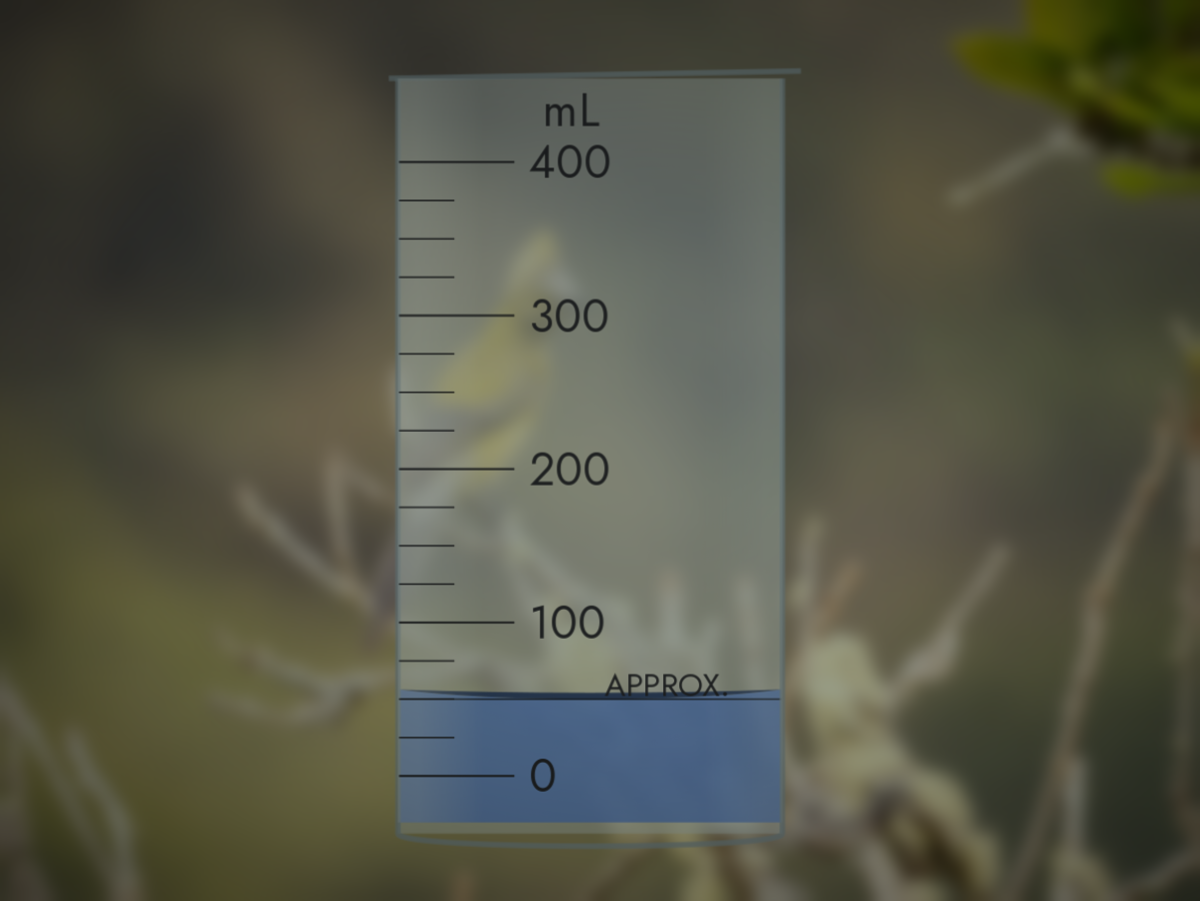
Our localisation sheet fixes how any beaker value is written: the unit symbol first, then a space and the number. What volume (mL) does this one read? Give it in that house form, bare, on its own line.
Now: mL 50
